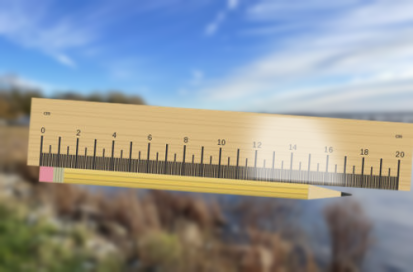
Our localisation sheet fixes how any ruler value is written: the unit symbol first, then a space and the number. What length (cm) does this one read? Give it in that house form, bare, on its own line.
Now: cm 17.5
